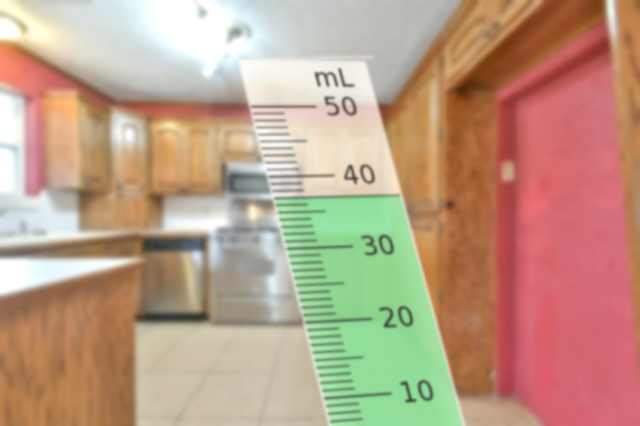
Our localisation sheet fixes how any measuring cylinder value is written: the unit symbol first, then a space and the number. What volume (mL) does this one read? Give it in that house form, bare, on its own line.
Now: mL 37
